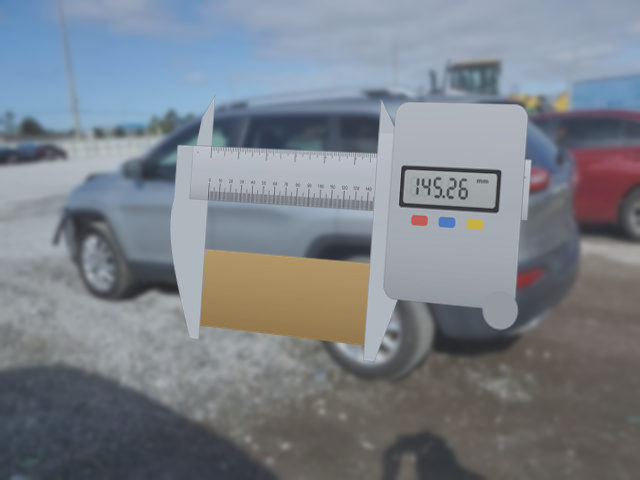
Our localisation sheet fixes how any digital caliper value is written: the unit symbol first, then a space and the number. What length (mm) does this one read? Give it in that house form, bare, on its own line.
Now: mm 145.26
